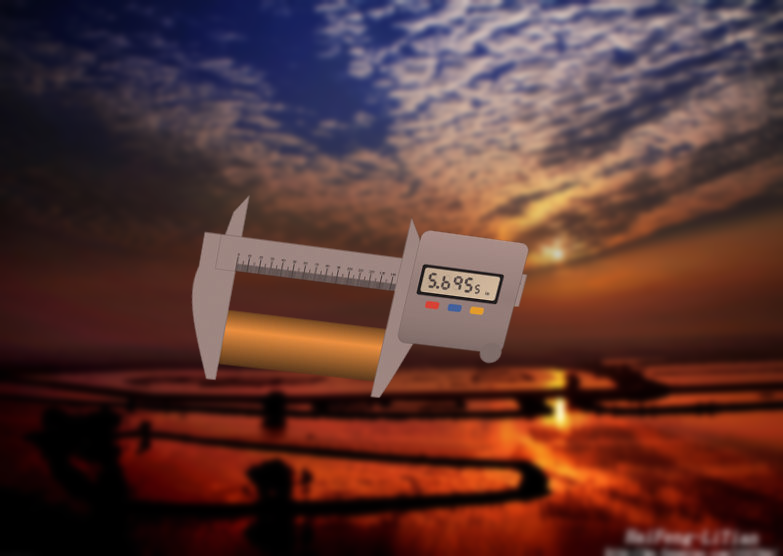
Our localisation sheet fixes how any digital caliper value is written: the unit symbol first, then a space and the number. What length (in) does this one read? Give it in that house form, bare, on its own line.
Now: in 5.6955
